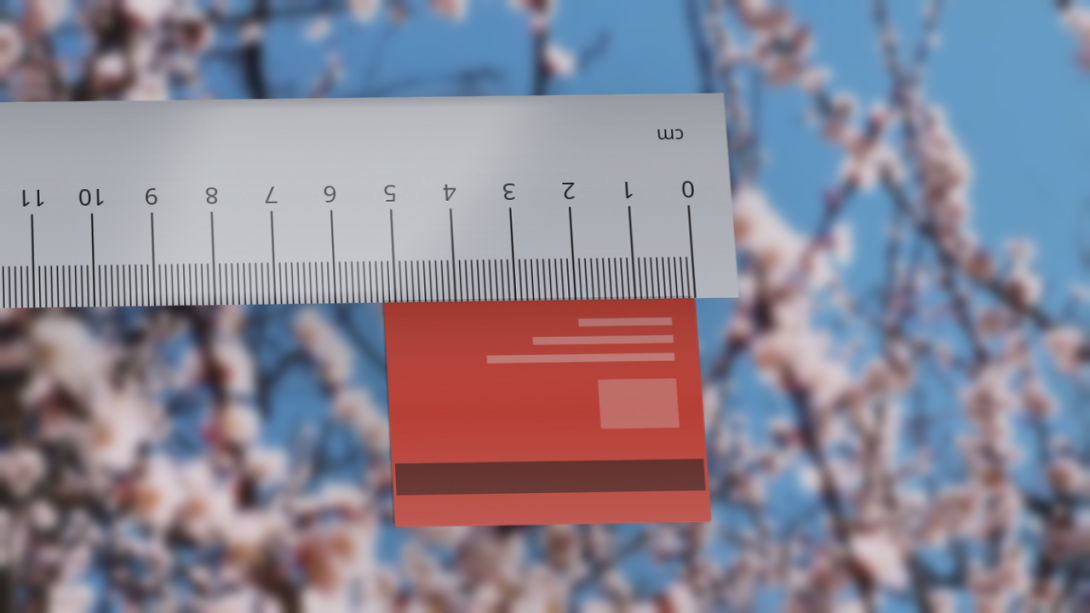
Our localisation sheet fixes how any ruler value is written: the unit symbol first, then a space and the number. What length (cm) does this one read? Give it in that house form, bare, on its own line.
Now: cm 5.2
